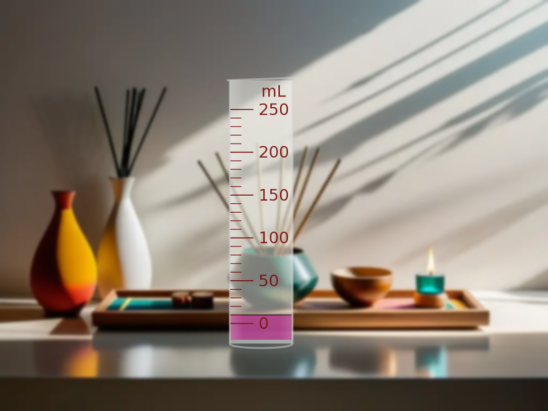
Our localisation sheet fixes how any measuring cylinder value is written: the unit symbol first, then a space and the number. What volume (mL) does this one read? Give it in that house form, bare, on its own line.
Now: mL 10
